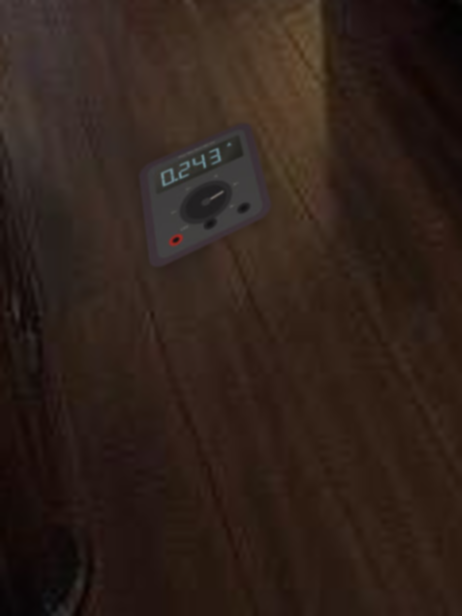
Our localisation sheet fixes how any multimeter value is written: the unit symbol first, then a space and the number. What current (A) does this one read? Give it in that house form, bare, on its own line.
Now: A 0.243
